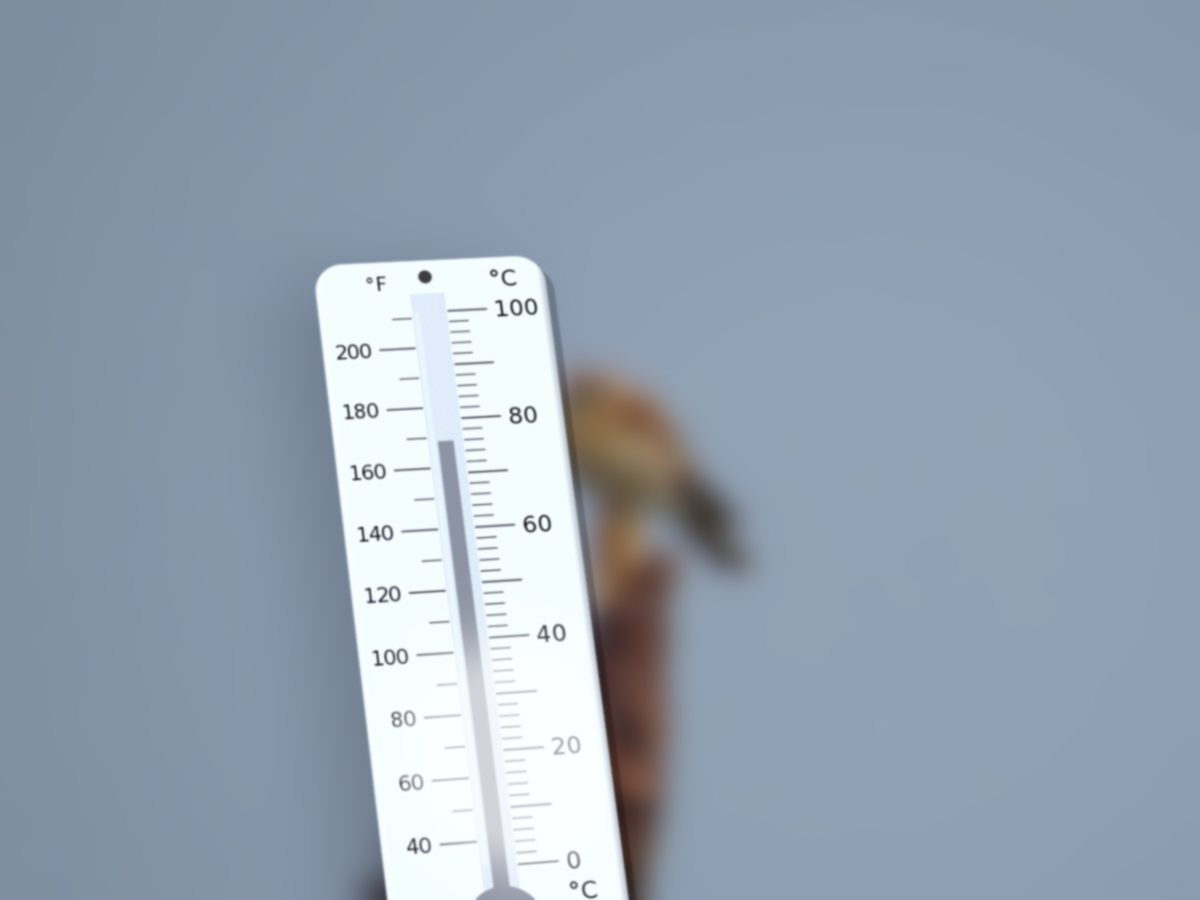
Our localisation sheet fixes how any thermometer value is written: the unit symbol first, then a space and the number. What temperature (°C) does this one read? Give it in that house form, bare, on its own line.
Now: °C 76
